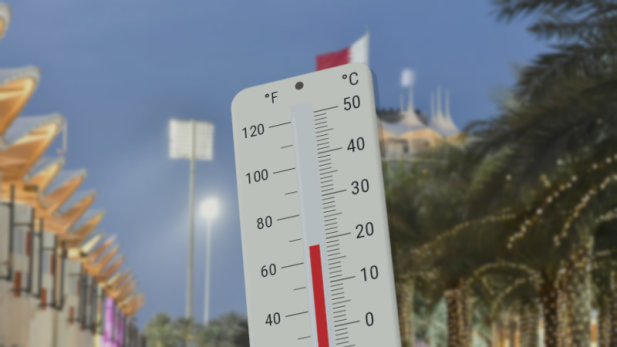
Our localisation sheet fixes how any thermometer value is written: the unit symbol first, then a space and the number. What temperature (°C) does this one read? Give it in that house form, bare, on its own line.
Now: °C 19
